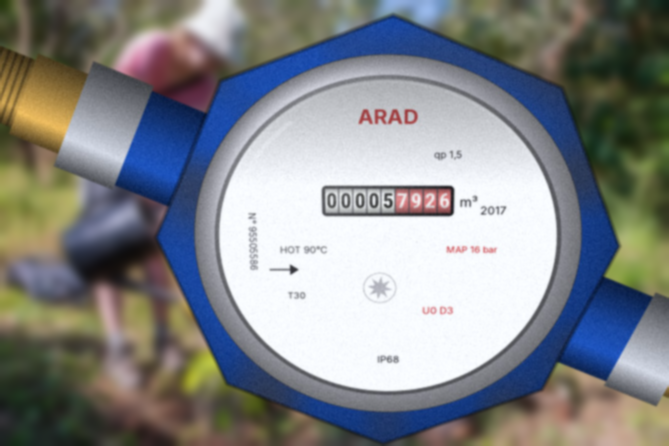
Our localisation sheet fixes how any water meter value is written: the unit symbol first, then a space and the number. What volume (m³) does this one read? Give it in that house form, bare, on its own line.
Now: m³ 5.7926
